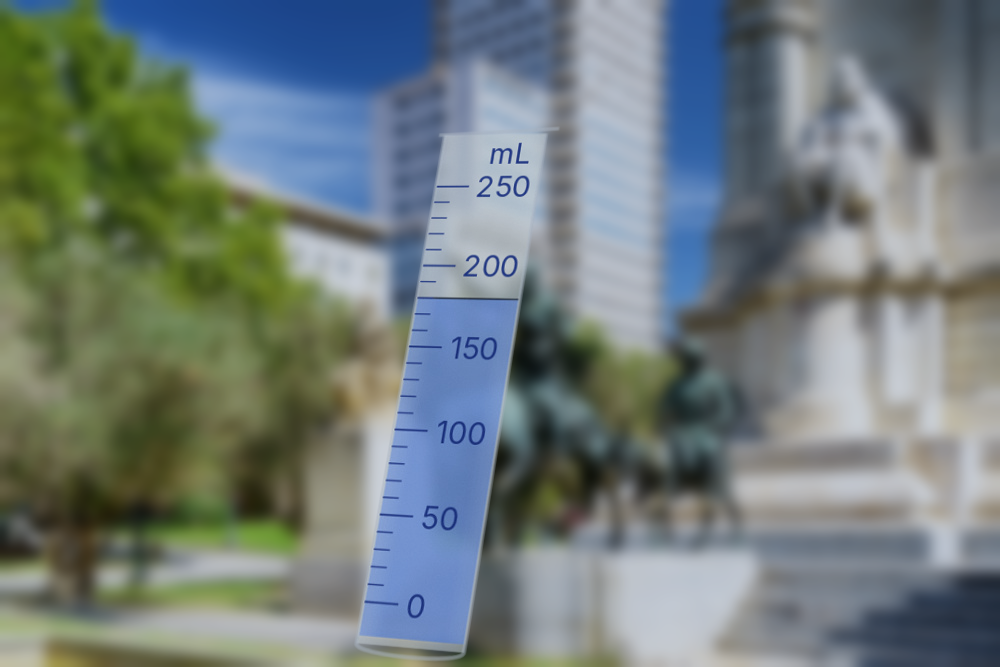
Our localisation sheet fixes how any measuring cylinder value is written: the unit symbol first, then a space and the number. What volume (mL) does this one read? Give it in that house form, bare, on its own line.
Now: mL 180
